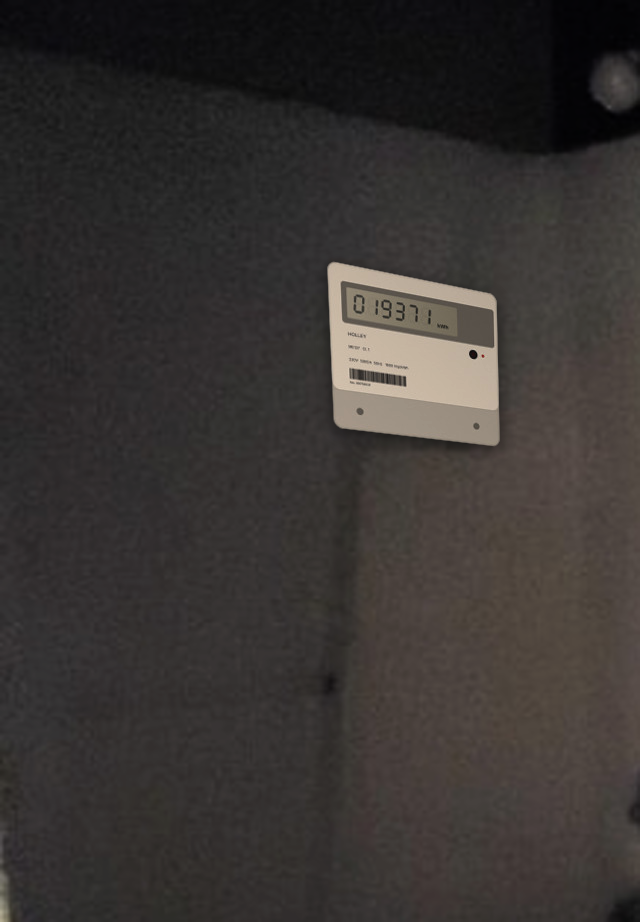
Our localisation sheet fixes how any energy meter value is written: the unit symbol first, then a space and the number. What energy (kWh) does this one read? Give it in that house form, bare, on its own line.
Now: kWh 19371
